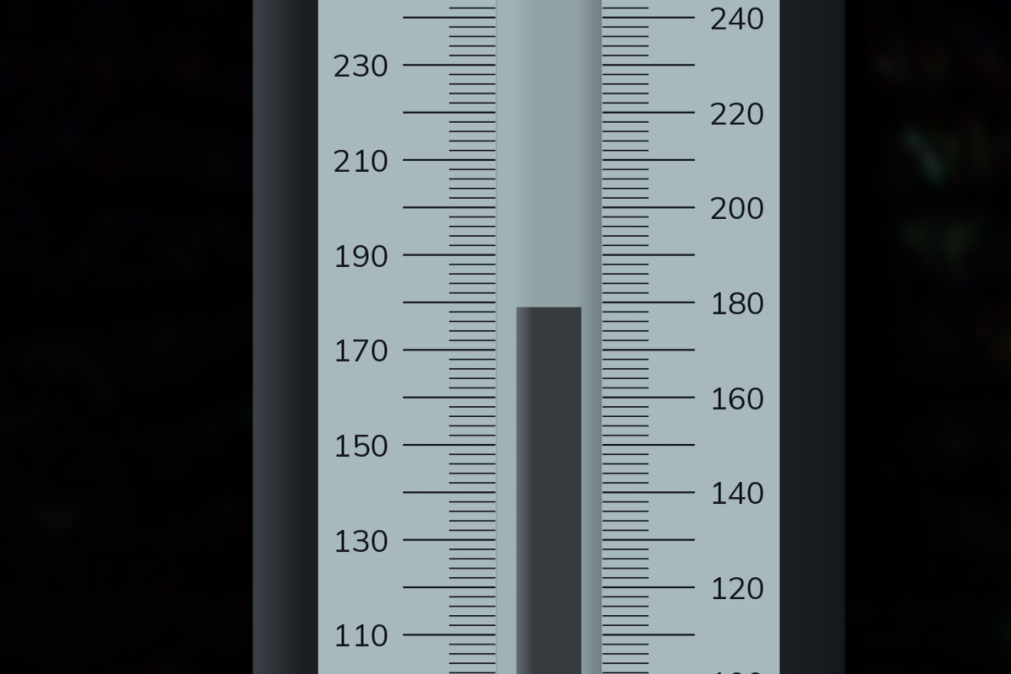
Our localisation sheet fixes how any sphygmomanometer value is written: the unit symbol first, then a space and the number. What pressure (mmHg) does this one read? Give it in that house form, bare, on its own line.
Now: mmHg 179
